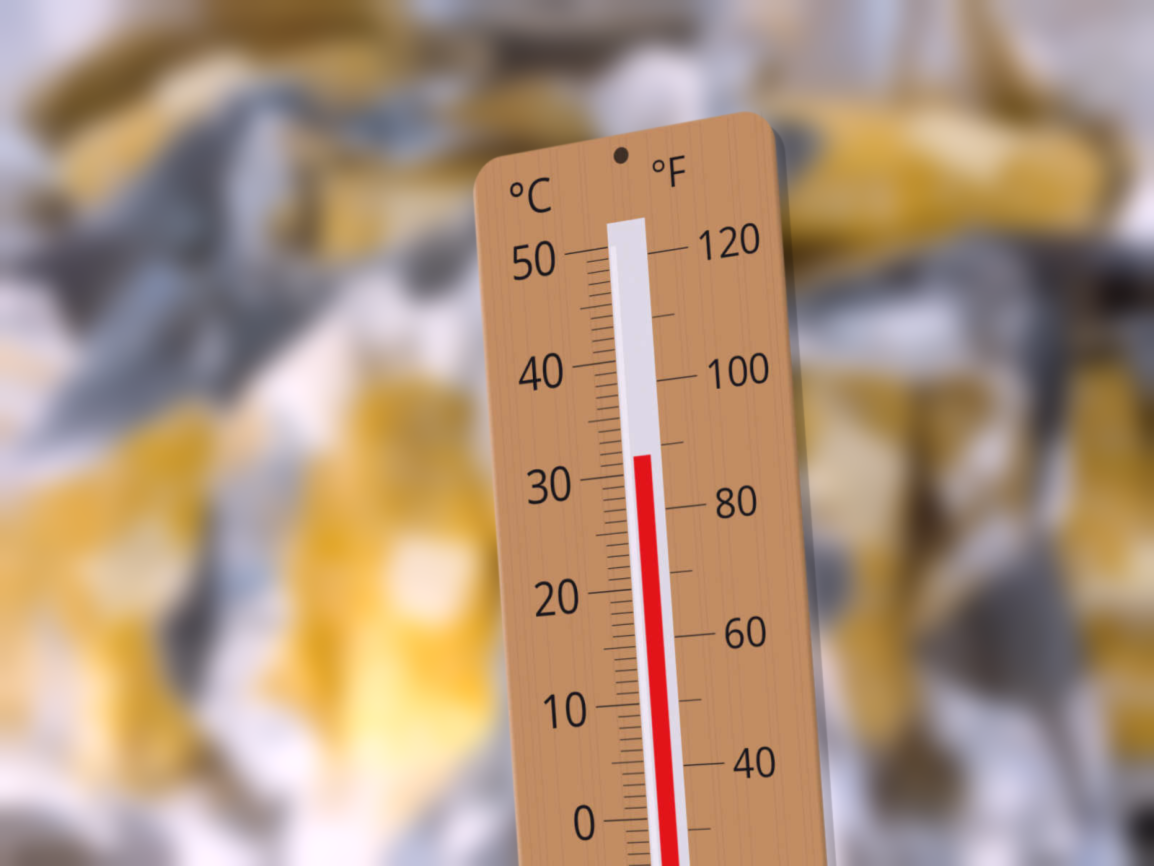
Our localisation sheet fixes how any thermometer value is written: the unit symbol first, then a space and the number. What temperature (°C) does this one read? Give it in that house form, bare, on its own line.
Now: °C 31.5
